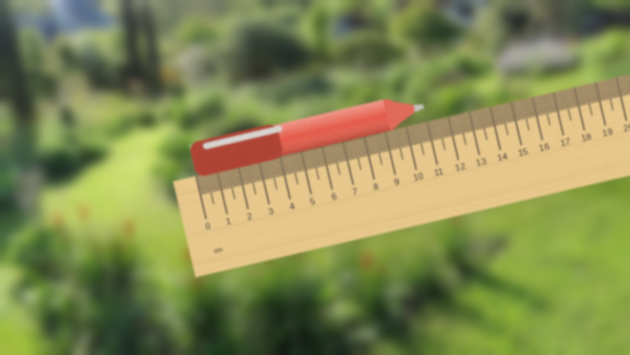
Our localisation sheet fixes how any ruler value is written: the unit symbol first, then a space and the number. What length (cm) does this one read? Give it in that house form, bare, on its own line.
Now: cm 11
